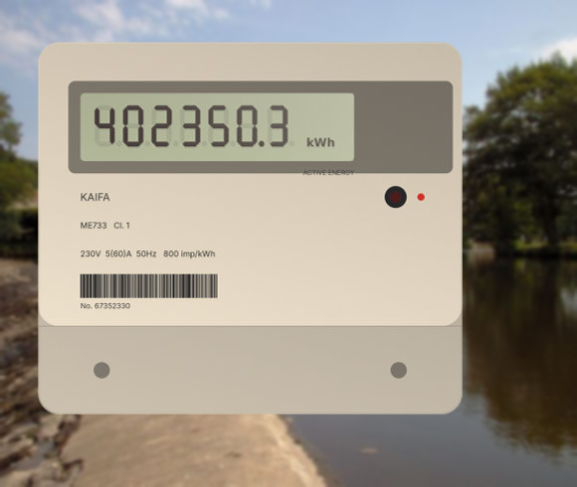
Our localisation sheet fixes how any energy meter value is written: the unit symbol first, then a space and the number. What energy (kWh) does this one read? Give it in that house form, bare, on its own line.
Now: kWh 402350.3
